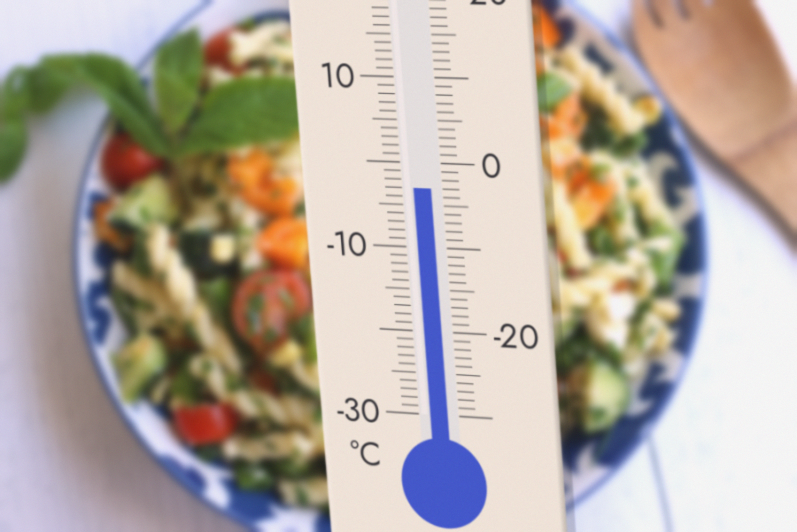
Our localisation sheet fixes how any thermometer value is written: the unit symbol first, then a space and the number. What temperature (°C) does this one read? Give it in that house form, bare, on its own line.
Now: °C -3
